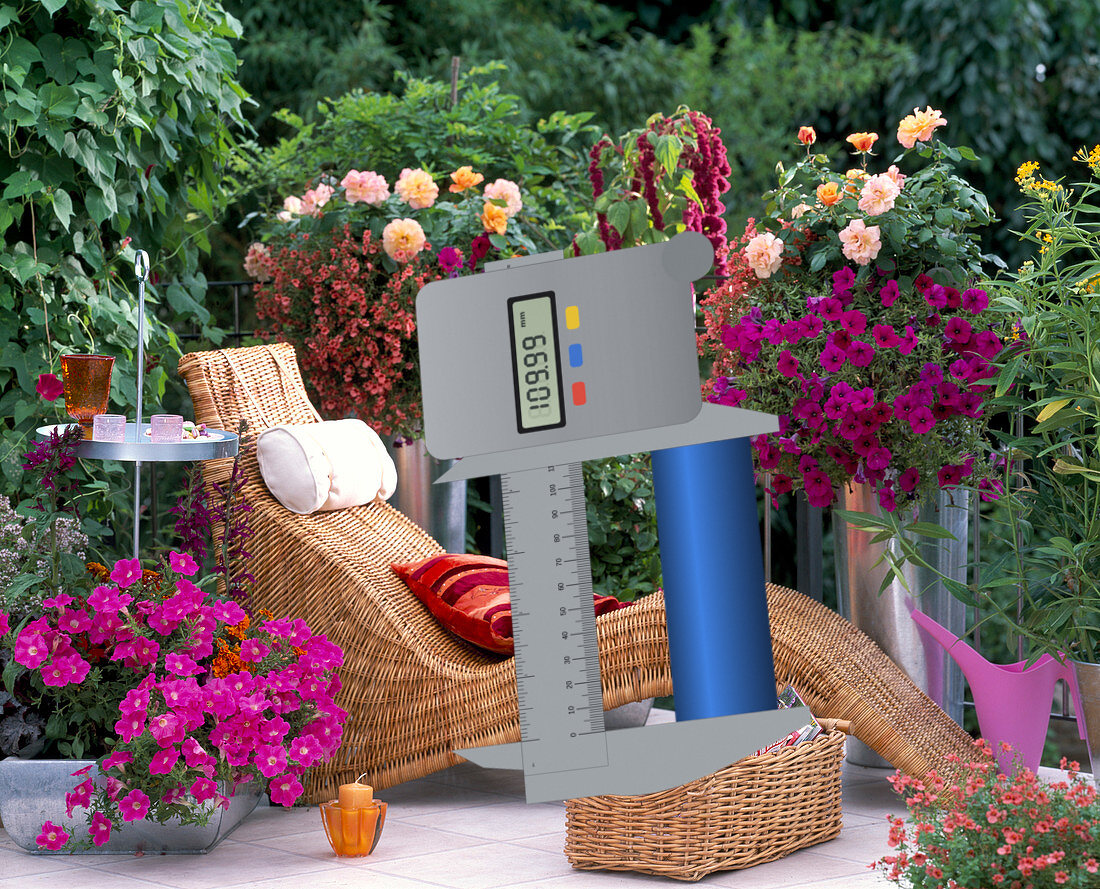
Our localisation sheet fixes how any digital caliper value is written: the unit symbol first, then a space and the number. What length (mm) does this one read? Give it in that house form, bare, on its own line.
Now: mm 109.99
